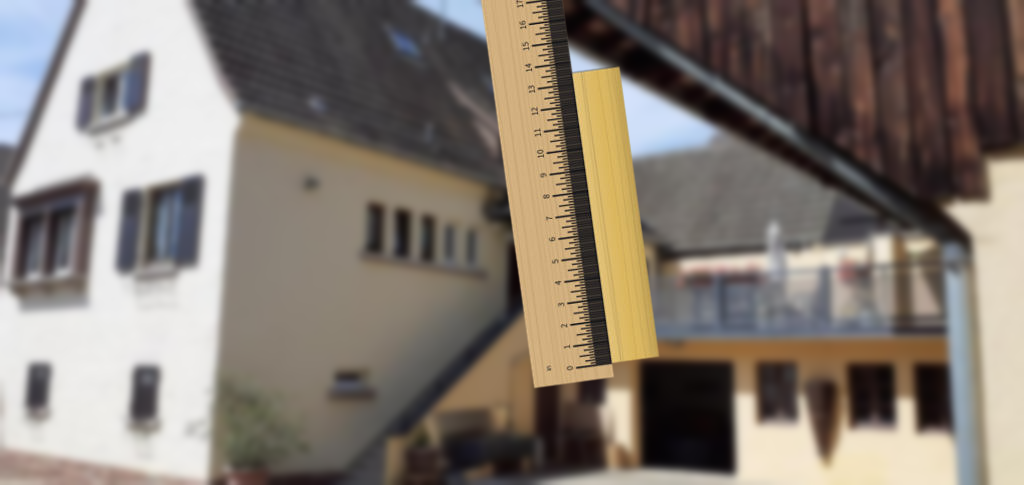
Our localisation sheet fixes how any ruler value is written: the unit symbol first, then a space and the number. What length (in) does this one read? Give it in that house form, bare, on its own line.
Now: in 13.5
